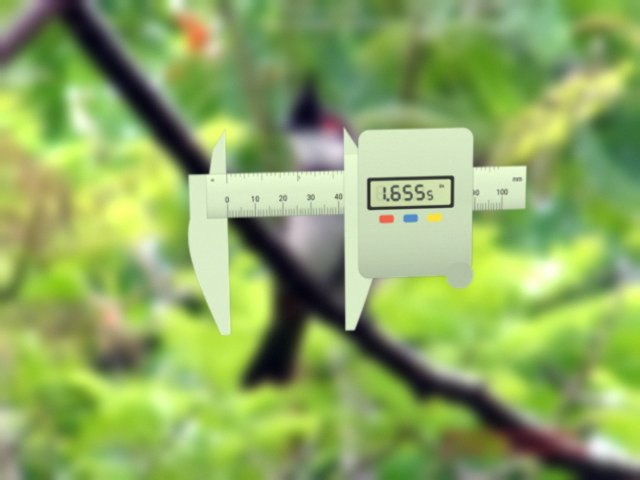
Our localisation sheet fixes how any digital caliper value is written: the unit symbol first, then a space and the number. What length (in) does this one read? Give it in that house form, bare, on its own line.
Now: in 1.6555
